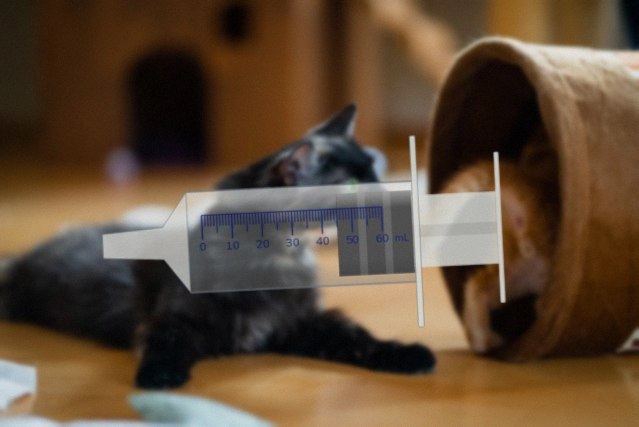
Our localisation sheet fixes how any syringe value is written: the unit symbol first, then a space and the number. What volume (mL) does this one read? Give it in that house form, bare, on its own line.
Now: mL 45
